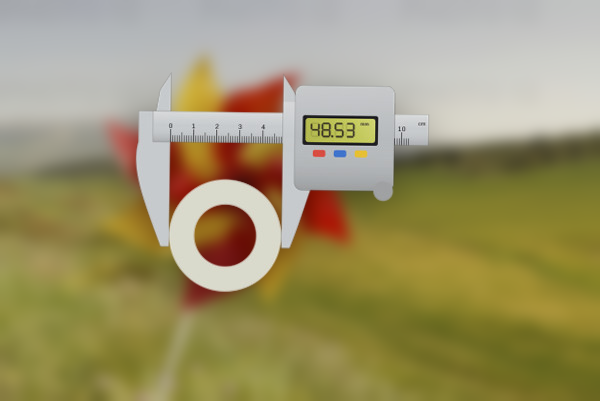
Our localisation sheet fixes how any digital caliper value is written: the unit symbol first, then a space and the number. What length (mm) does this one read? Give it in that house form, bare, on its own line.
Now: mm 48.53
